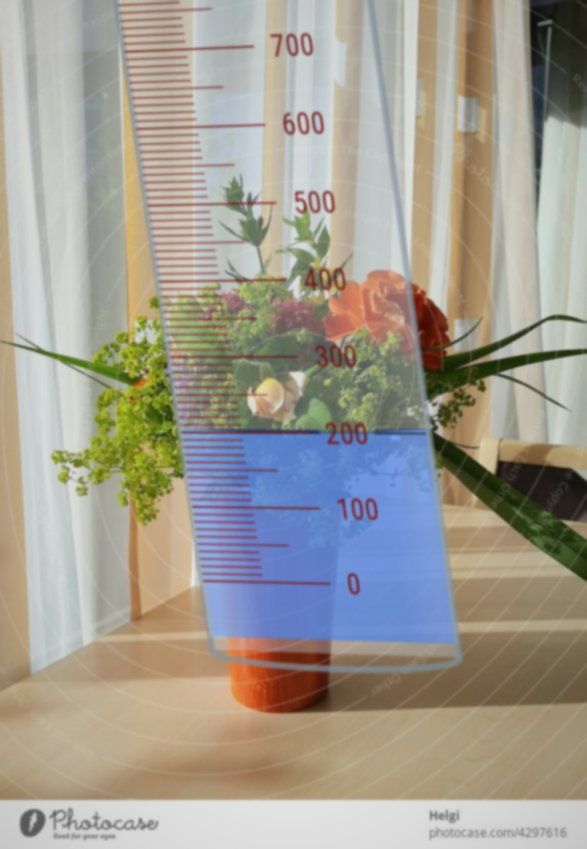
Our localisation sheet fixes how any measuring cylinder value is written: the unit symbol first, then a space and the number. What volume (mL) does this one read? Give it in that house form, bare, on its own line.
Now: mL 200
